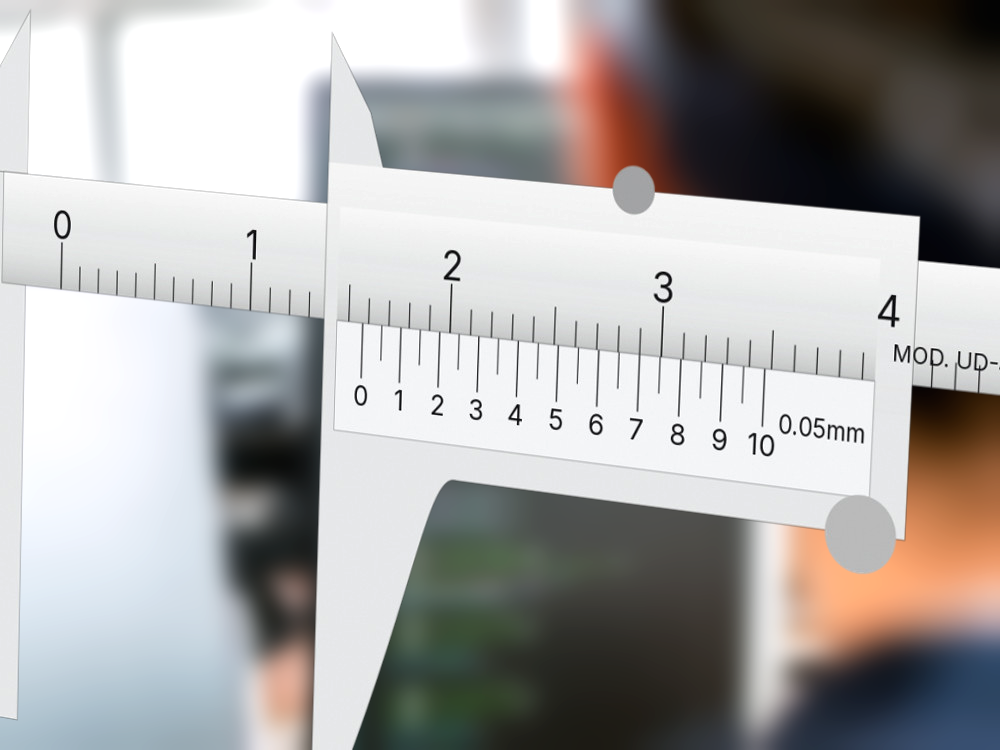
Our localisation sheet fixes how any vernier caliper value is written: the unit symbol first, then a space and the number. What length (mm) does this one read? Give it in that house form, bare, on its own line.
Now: mm 15.7
